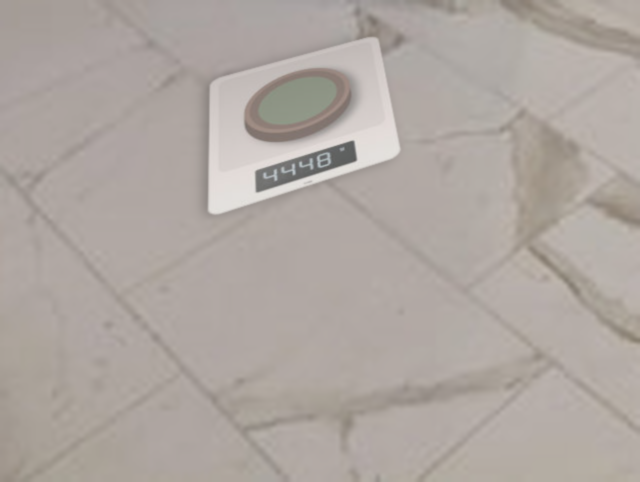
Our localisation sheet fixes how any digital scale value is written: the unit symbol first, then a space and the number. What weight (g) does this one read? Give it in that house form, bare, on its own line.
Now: g 4448
